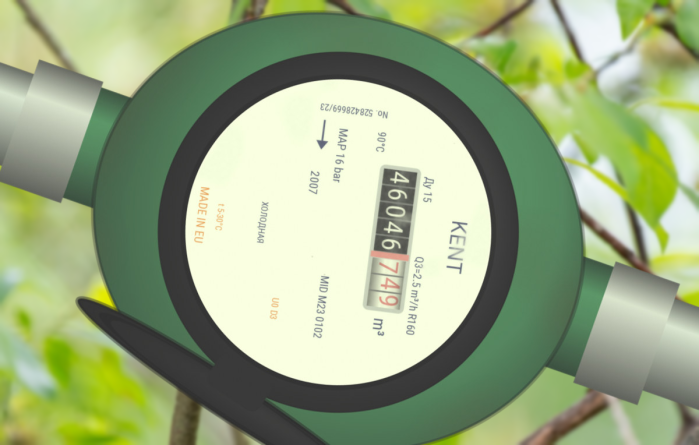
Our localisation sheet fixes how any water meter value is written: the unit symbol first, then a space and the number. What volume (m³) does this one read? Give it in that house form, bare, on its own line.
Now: m³ 46046.749
